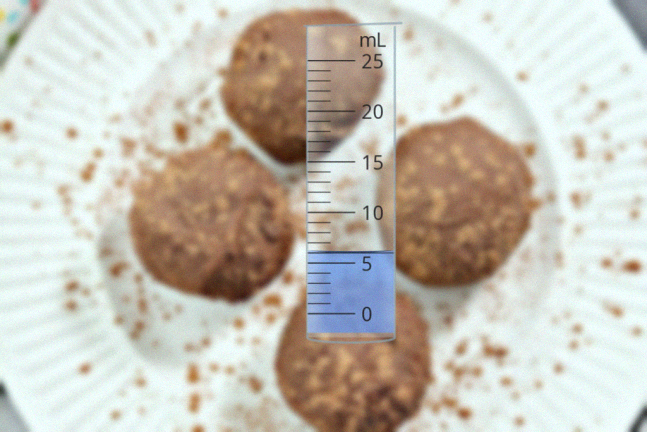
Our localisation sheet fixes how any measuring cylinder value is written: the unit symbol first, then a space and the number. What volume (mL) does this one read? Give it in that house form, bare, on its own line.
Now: mL 6
